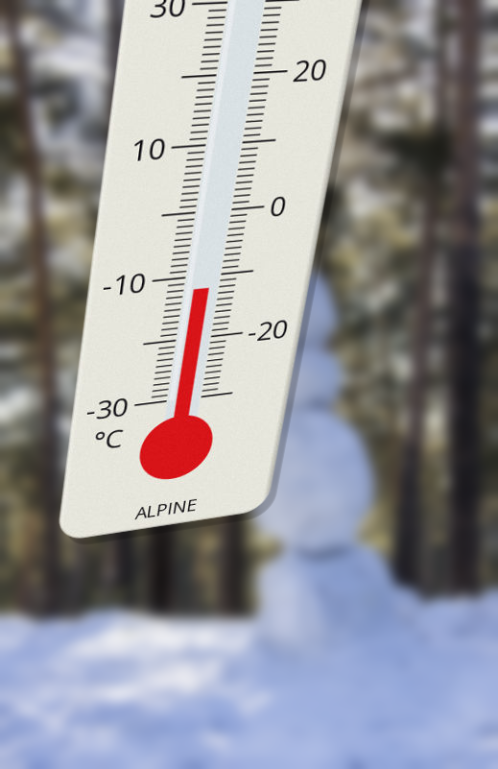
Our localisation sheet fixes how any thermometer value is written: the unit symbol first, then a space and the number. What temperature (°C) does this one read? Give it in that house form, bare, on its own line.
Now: °C -12
